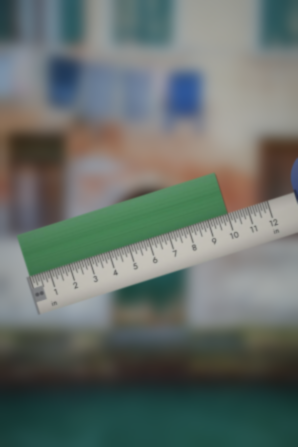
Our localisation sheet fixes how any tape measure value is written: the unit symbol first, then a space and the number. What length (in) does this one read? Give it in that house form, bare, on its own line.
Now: in 10
